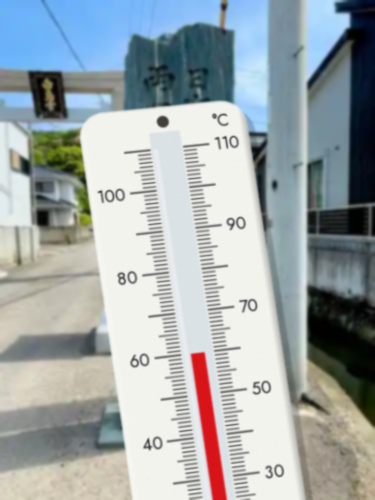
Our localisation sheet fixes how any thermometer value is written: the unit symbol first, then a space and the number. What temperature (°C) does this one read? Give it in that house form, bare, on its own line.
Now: °C 60
